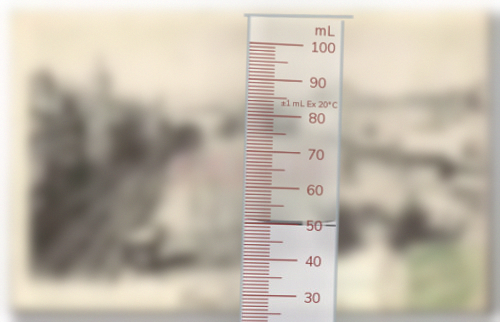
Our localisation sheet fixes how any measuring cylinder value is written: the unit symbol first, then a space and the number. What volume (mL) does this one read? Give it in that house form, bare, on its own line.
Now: mL 50
